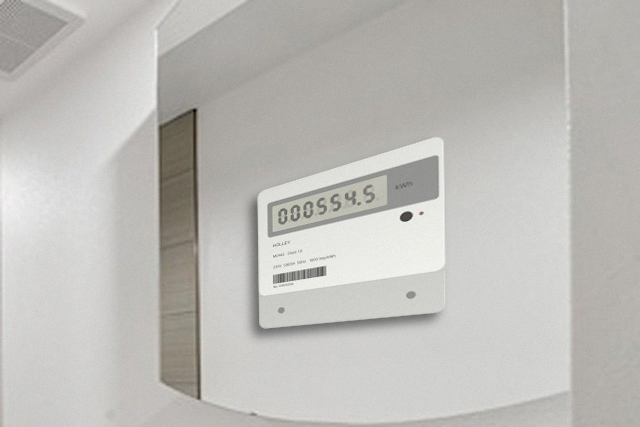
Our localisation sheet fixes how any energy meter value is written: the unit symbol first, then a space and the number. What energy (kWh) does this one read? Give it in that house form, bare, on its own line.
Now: kWh 554.5
